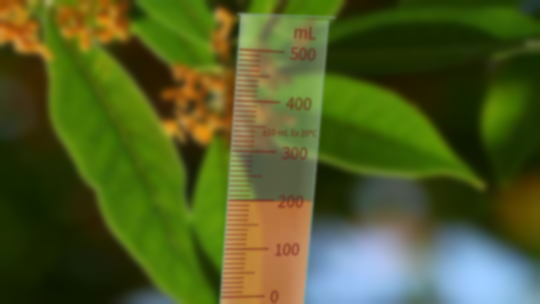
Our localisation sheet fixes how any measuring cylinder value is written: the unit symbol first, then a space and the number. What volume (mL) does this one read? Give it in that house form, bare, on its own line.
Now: mL 200
